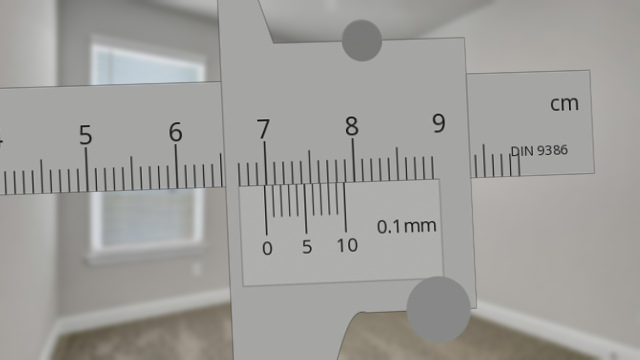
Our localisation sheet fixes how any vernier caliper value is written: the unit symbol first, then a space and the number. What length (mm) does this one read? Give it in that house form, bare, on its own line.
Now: mm 69.8
